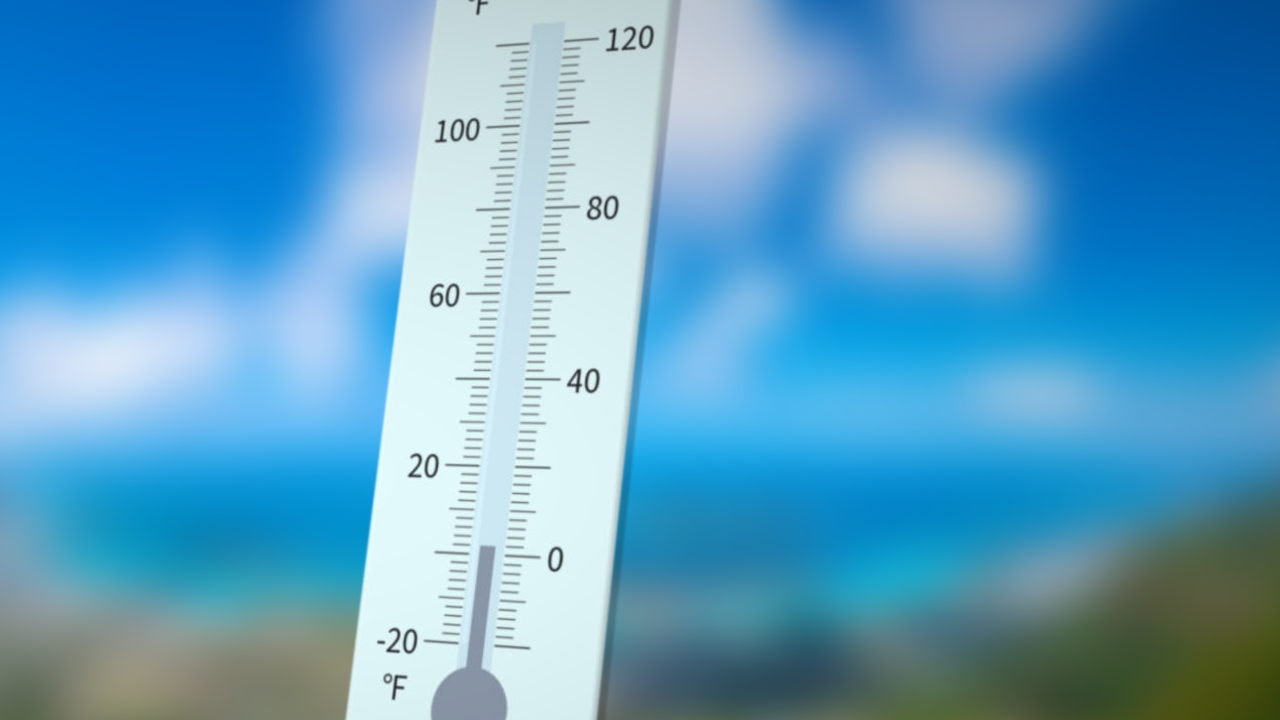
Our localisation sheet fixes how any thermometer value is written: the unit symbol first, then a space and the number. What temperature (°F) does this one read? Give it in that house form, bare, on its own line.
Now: °F 2
